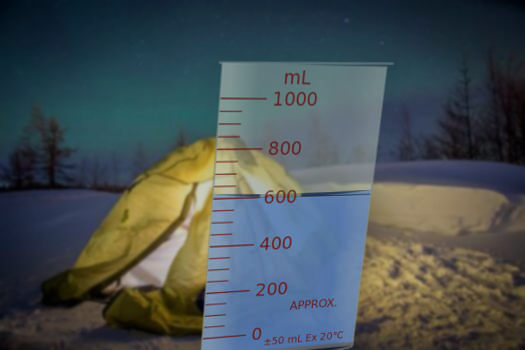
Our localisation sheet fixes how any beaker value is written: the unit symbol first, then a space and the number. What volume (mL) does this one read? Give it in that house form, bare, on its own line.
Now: mL 600
